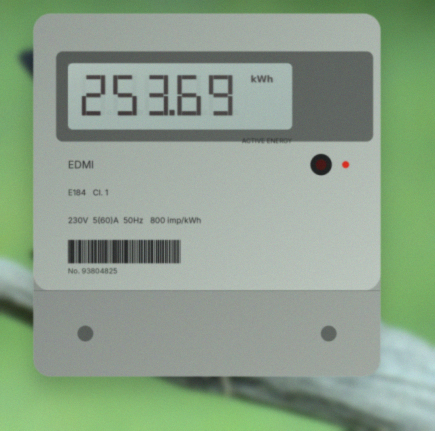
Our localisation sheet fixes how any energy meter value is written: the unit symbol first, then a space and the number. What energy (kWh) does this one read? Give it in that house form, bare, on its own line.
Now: kWh 253.69
